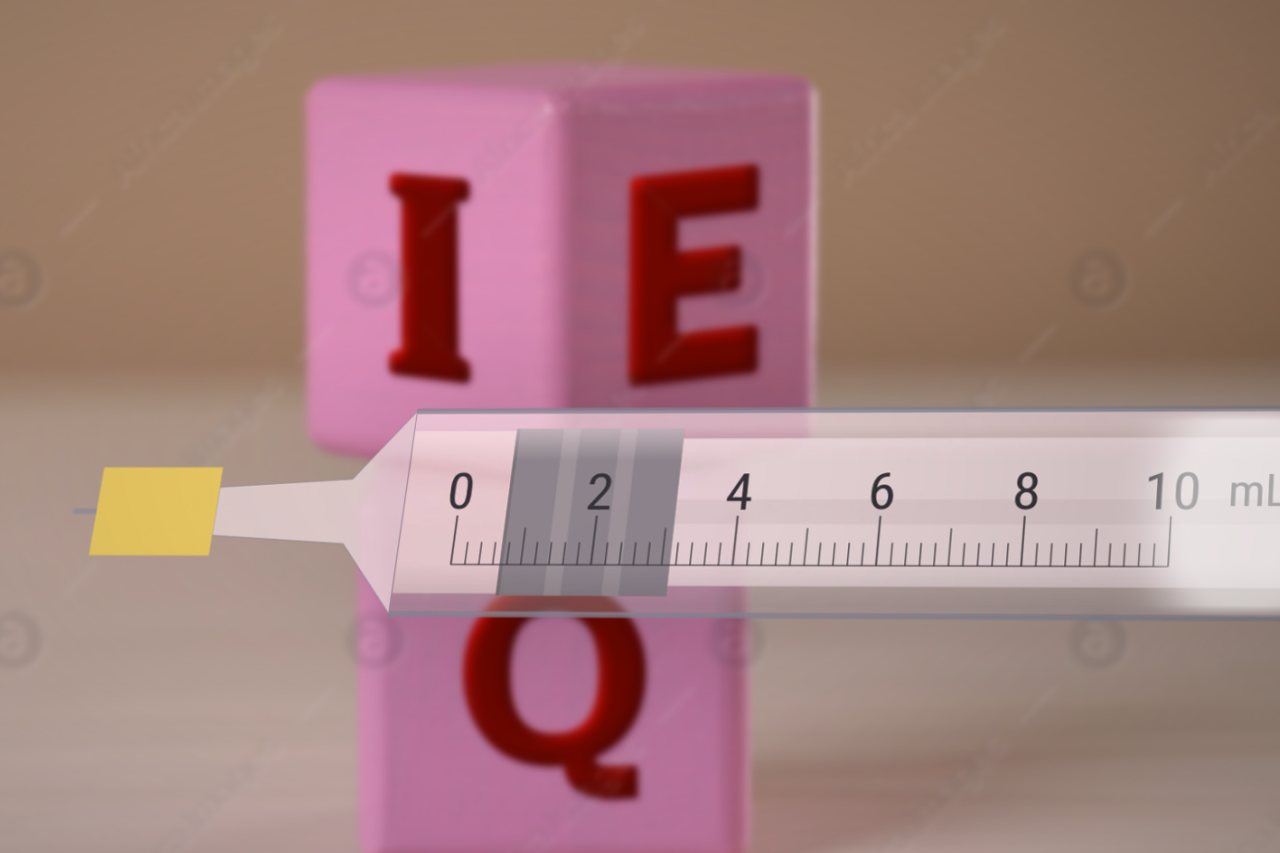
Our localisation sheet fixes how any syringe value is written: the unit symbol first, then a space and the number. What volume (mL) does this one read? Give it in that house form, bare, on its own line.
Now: mL 0.7
